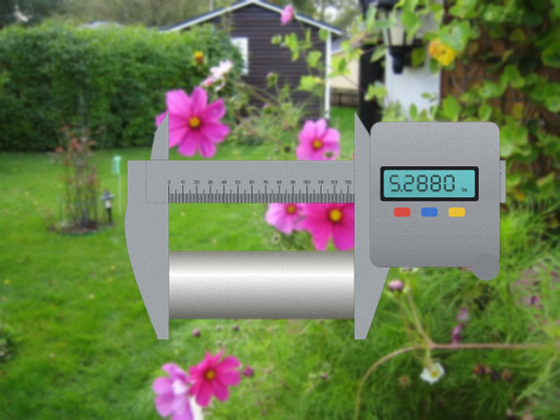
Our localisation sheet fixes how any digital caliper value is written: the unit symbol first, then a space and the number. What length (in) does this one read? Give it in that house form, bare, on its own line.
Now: in 5.2880
